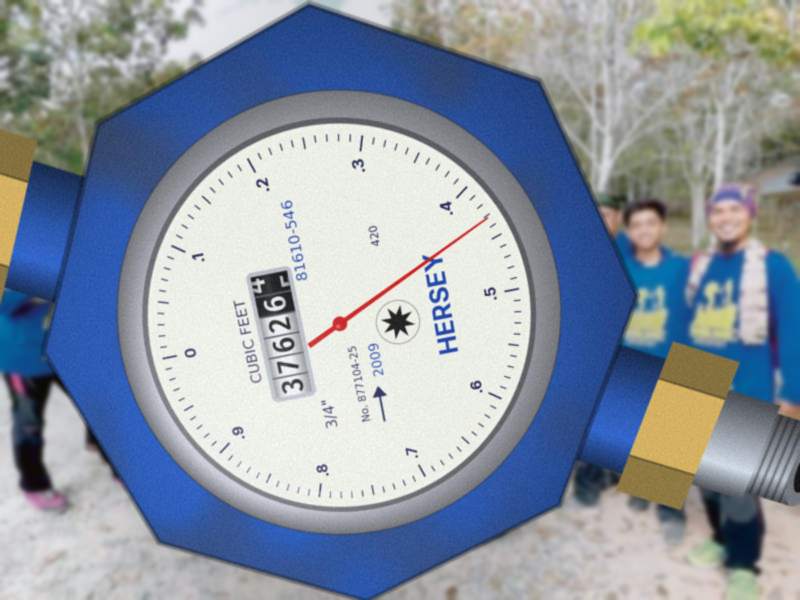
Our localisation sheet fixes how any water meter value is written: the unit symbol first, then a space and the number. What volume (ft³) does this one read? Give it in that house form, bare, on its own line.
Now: ft³ 376264.43
